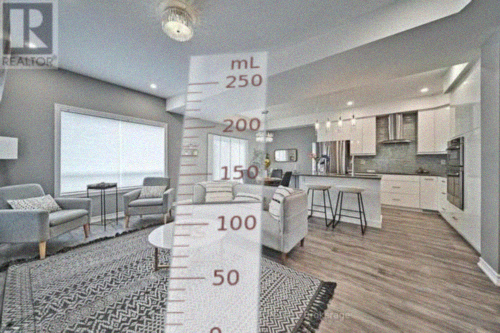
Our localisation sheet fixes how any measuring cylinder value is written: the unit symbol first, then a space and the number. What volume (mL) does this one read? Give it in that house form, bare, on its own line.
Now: mL 120
